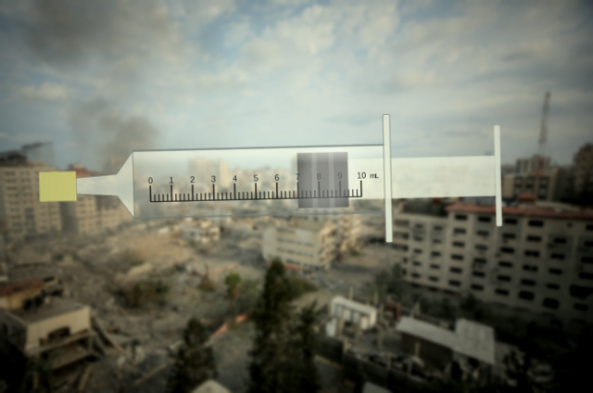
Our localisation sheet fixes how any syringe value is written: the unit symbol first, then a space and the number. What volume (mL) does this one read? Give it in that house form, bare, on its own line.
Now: mL 7
